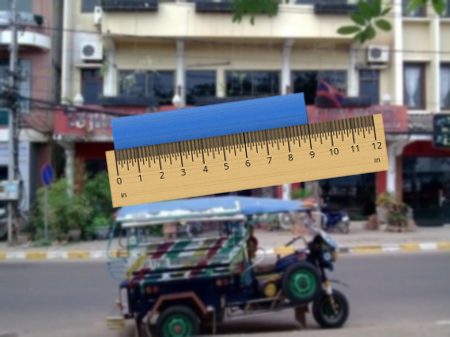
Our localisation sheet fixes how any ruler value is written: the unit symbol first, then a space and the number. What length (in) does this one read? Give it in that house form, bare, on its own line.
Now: in 9
